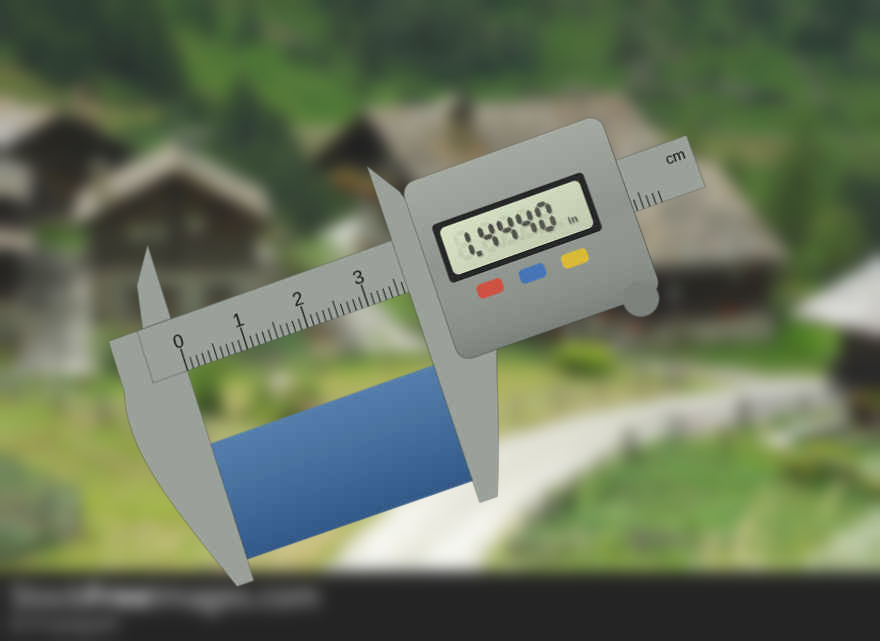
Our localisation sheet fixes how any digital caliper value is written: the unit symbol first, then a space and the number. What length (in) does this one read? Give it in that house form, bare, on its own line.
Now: in 1.4440
